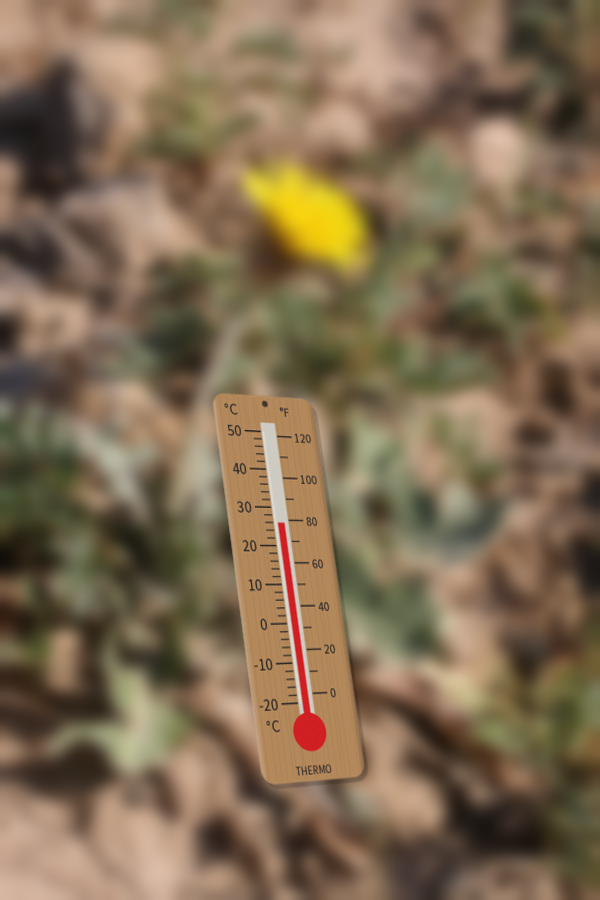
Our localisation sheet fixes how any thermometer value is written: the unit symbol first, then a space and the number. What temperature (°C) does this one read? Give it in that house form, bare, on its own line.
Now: °C 26
